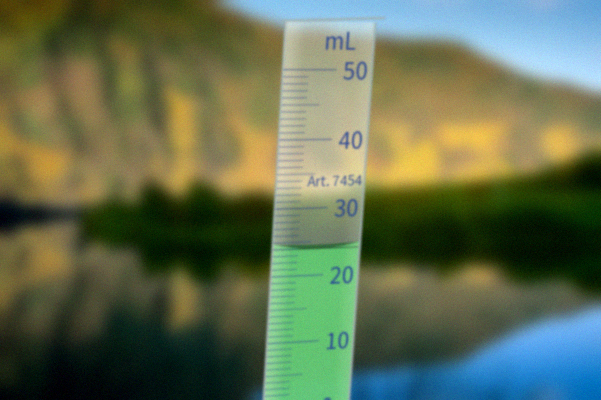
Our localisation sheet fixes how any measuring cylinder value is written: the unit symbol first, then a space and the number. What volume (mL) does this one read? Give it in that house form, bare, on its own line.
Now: mL 24
